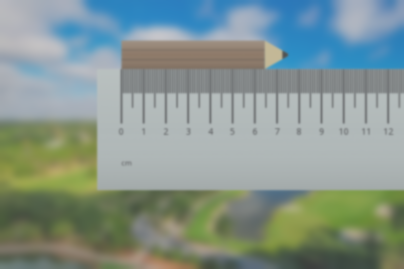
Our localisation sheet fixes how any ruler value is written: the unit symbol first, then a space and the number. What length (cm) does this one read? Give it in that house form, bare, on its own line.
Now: cm 7.5
